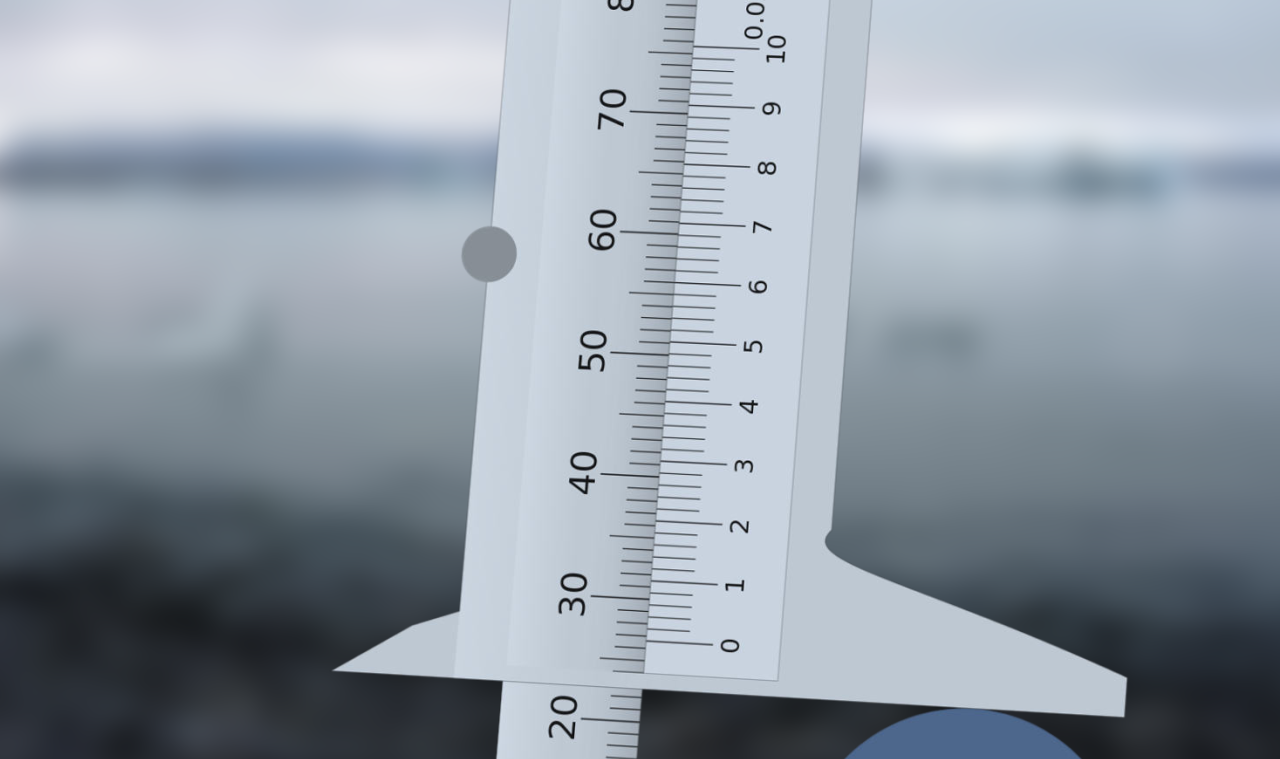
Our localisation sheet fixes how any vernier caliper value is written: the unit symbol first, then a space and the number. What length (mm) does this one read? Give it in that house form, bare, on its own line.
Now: mm 26.6
